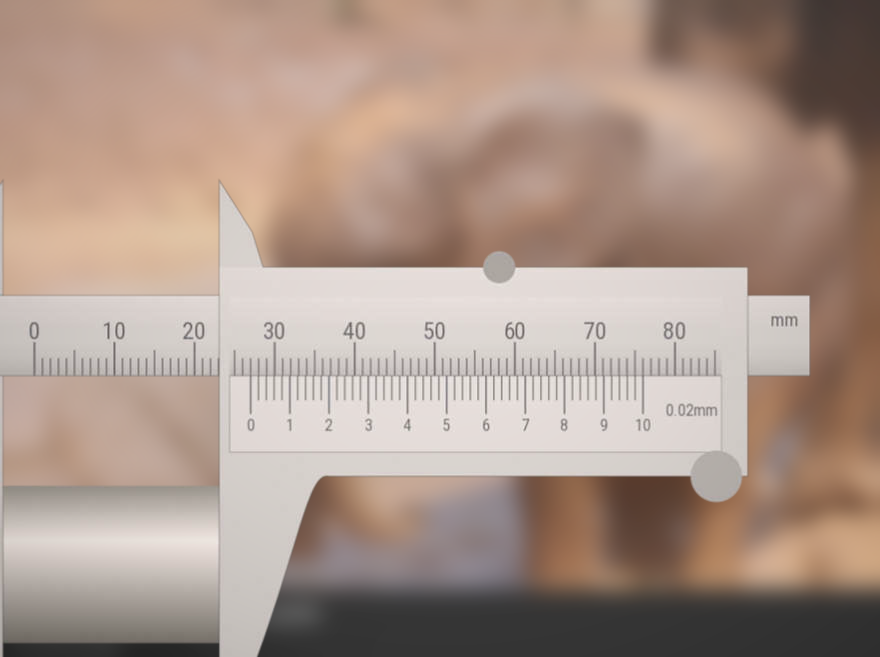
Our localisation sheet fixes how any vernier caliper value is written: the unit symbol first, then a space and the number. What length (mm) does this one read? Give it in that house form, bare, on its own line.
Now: mm 27.0
